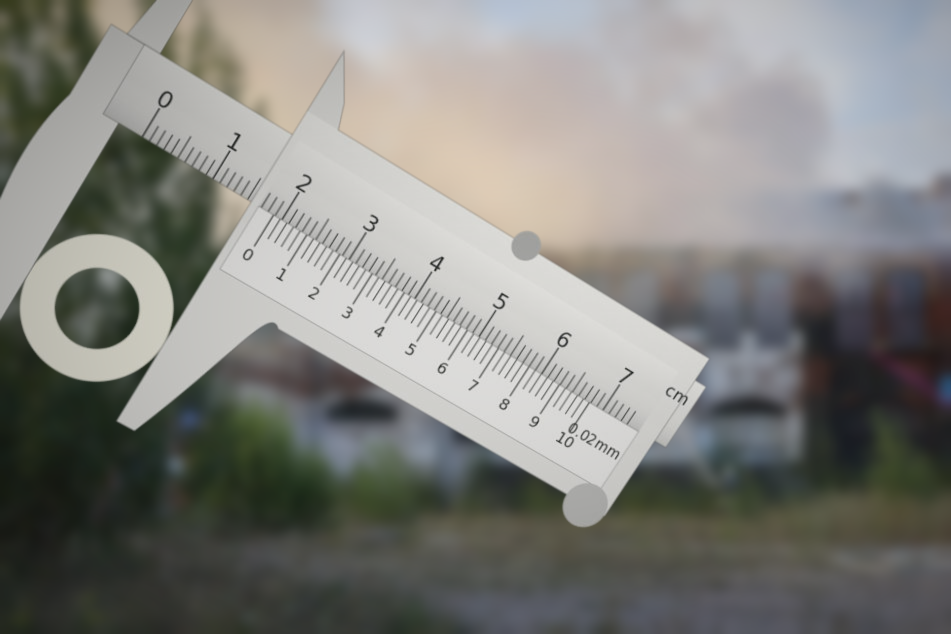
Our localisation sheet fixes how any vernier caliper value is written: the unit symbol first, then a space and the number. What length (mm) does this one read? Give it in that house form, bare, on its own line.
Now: mm 18.8
